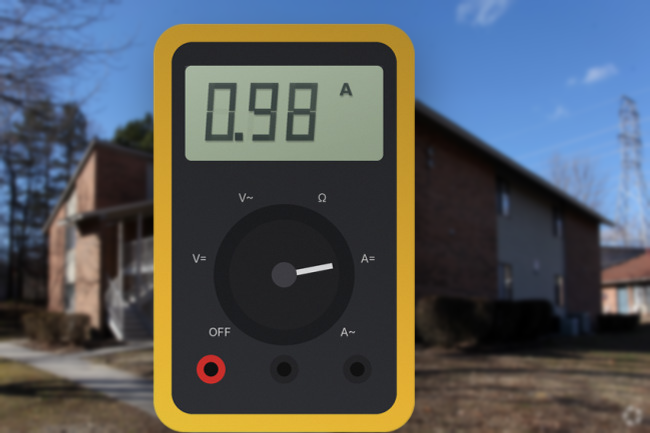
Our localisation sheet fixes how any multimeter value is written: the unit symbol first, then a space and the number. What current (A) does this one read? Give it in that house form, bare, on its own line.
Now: A 0.98
